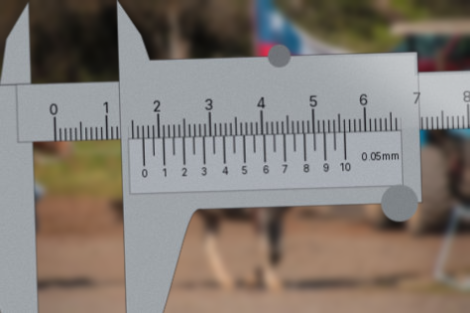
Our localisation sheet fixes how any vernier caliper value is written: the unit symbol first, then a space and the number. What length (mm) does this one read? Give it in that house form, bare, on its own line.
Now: mm 17.0
